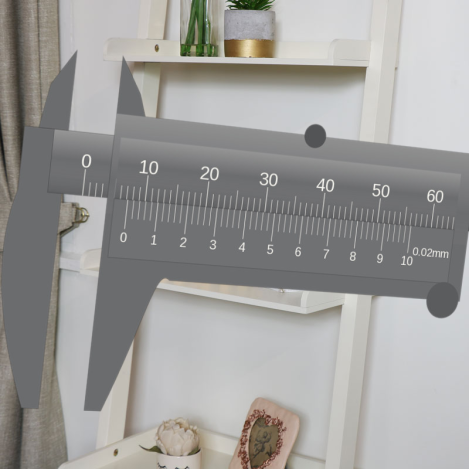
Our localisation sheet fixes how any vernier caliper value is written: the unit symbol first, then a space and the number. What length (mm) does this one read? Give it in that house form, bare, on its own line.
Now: mm 7.2
